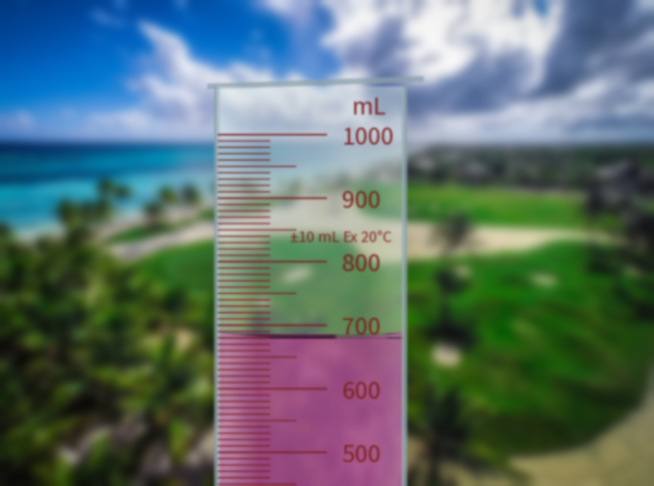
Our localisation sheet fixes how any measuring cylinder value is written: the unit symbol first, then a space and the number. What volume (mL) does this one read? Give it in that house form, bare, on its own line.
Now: mL 680
